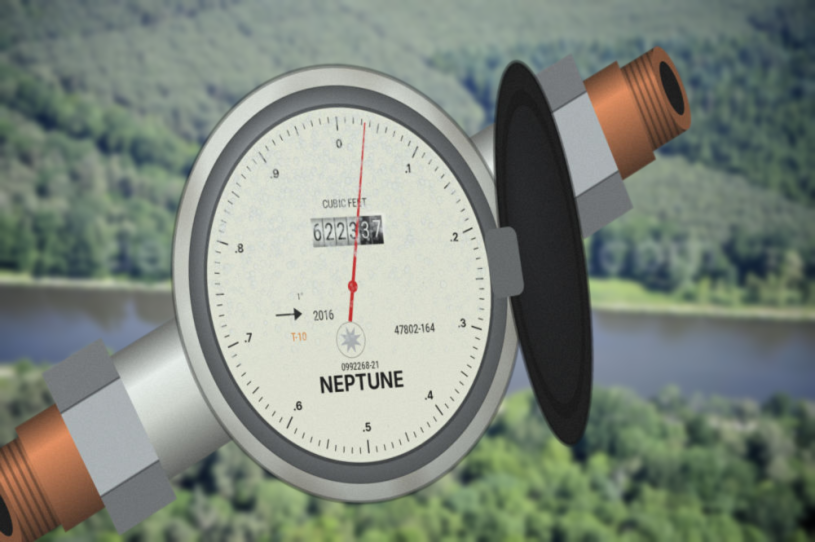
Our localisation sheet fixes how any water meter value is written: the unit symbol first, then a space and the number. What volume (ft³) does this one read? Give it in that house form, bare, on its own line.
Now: ft³ 622337.03
